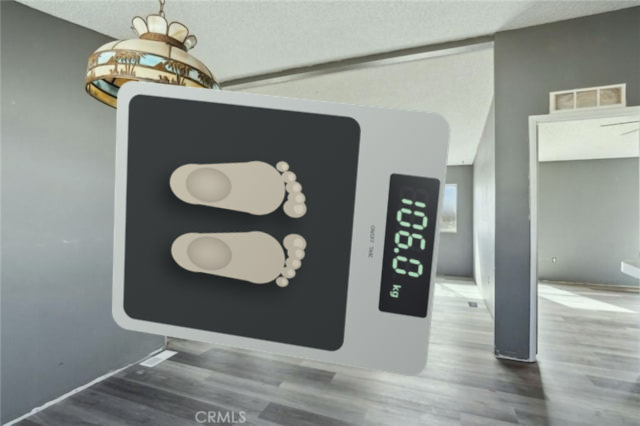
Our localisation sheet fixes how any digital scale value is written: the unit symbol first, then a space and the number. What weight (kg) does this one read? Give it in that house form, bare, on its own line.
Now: kg 106.0
